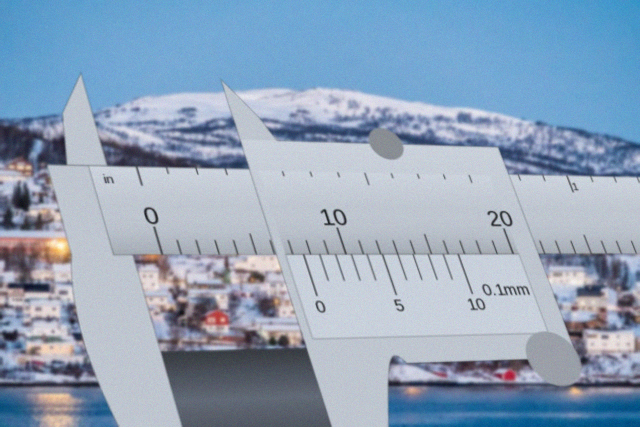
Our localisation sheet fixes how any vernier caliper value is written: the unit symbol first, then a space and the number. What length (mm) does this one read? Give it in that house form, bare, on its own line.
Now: mm 7.6
